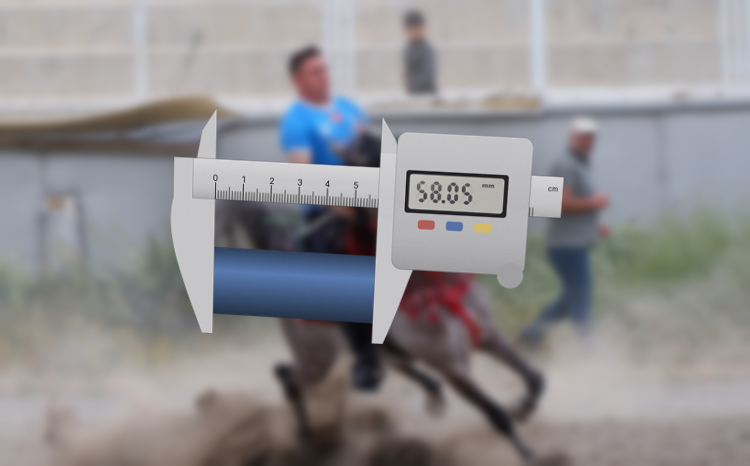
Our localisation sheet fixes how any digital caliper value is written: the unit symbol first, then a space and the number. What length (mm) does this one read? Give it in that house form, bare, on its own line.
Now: mm 58.05
